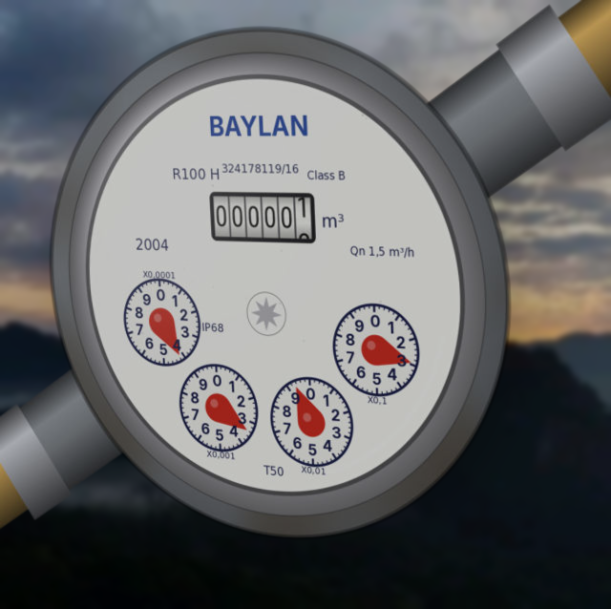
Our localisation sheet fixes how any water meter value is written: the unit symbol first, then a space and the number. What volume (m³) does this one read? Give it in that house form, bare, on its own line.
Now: m³ 1.2934
